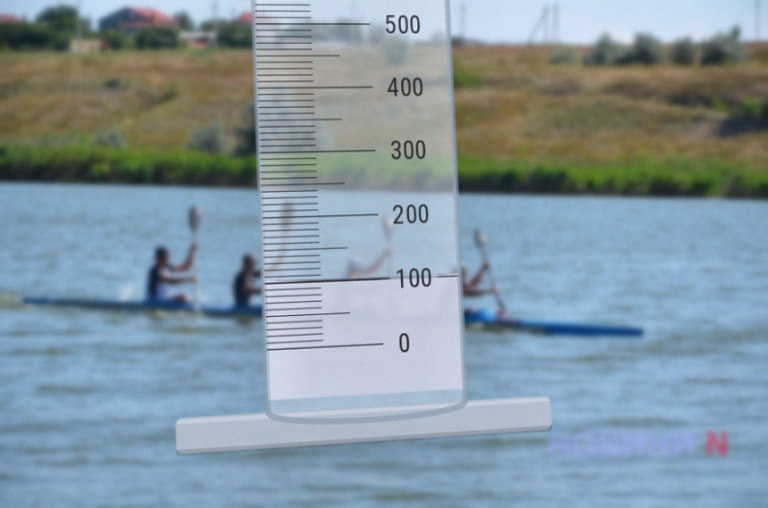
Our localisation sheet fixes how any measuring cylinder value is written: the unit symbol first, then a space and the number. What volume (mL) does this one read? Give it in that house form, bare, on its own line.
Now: mL 100
